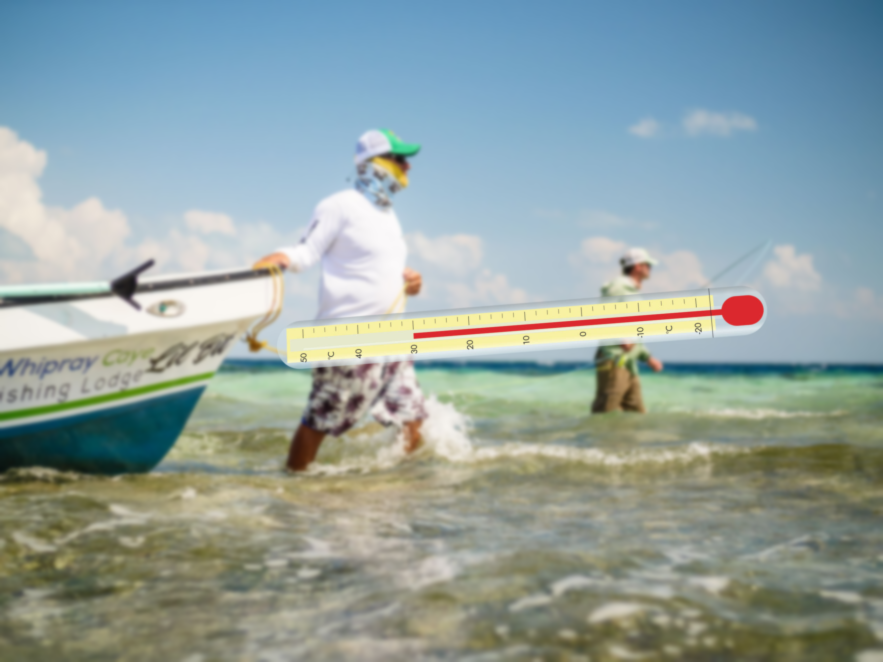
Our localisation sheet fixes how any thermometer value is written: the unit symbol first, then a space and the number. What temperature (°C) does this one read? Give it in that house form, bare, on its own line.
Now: °C 30
